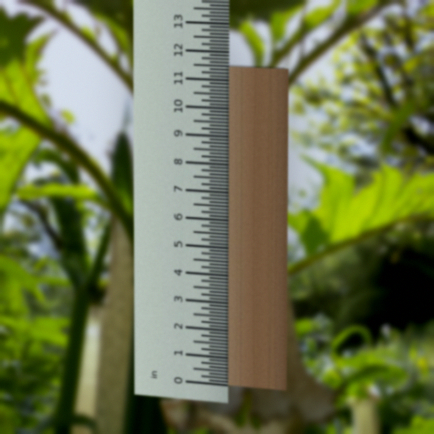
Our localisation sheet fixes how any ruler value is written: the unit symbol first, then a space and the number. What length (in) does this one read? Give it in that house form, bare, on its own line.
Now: in 11.5
